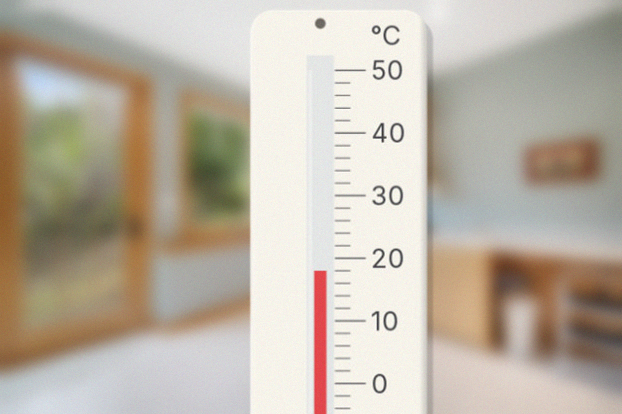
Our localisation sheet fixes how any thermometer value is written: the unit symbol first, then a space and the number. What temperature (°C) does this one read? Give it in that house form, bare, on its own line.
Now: °C 18
